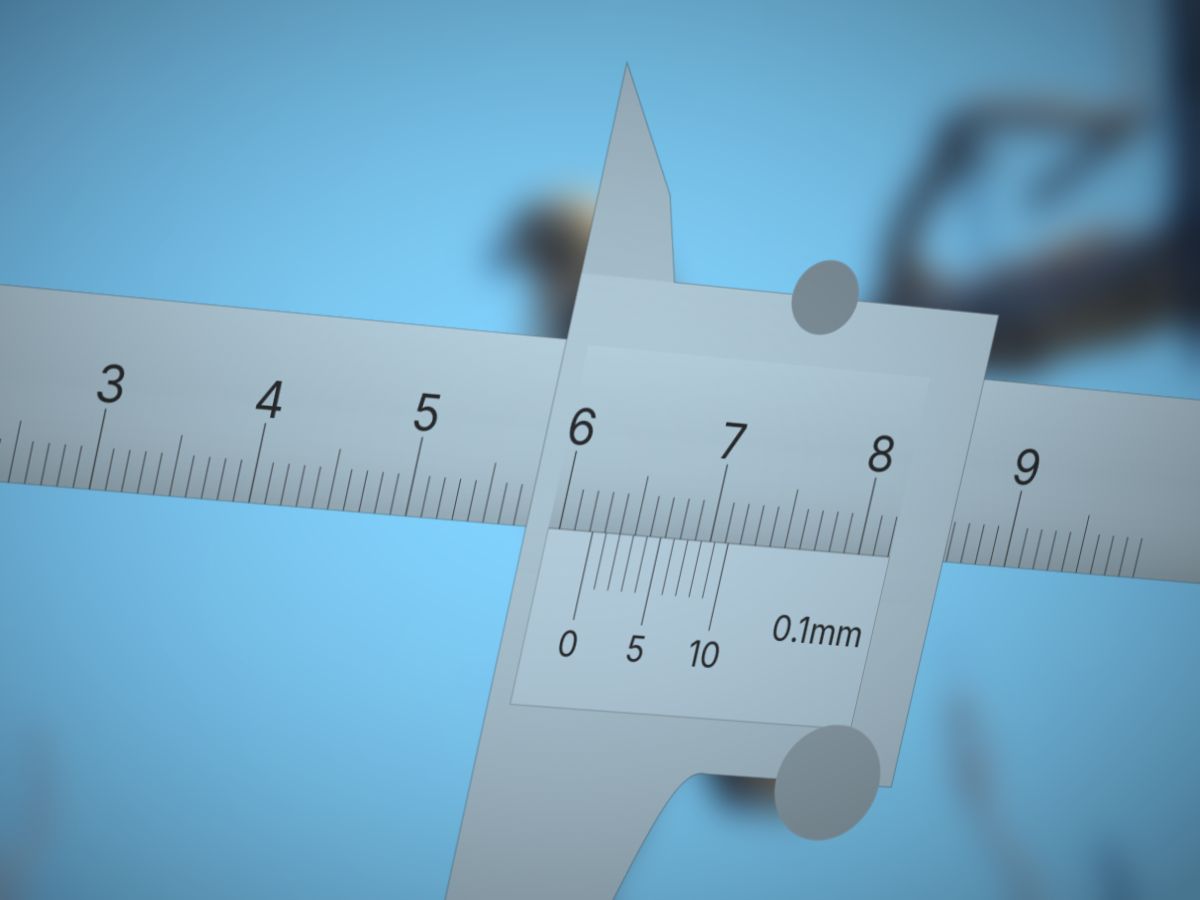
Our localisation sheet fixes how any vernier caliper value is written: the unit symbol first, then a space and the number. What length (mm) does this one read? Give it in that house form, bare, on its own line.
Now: mm 62.2
